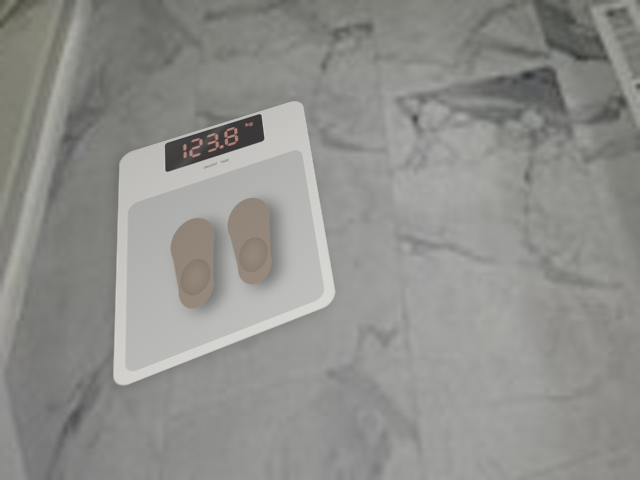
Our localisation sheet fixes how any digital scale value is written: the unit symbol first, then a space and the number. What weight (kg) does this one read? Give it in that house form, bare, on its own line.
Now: kg 123.8
